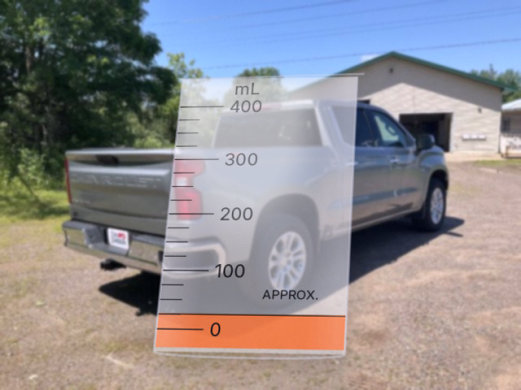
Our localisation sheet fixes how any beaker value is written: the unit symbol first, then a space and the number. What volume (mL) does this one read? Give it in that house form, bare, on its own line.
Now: mL 25
